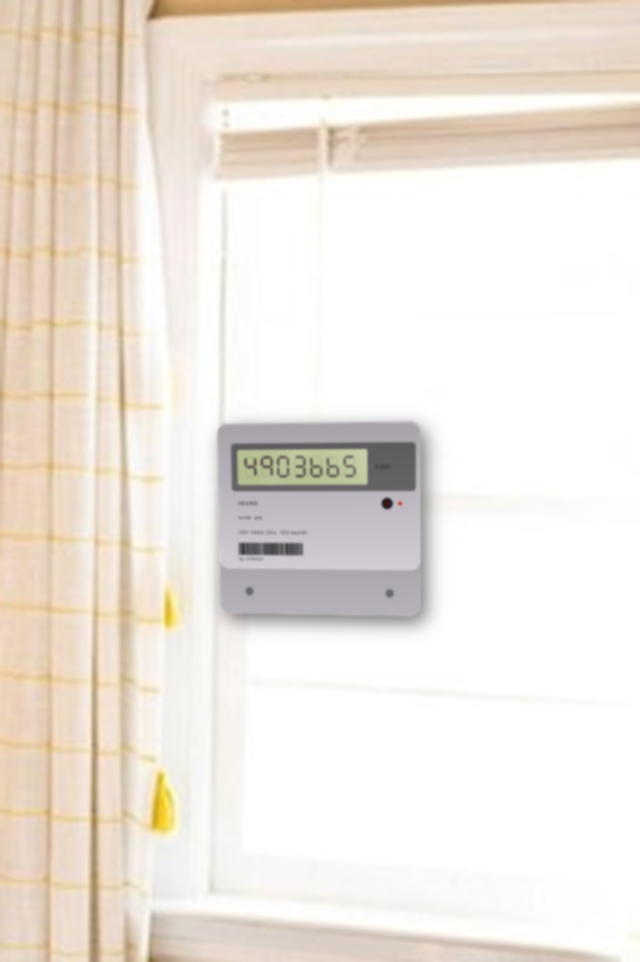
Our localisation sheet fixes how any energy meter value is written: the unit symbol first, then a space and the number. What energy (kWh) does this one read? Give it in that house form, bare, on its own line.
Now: kWh 4903665
